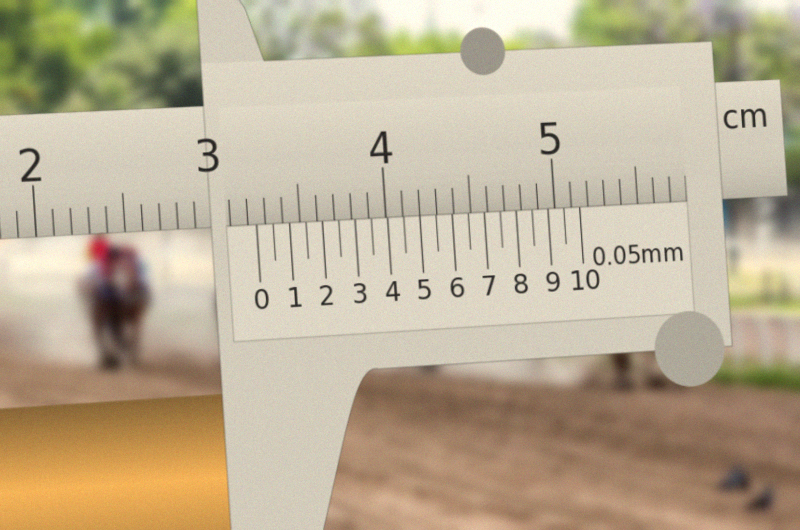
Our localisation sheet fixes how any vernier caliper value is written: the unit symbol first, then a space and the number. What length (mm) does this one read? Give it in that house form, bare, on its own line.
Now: mm 32.5
